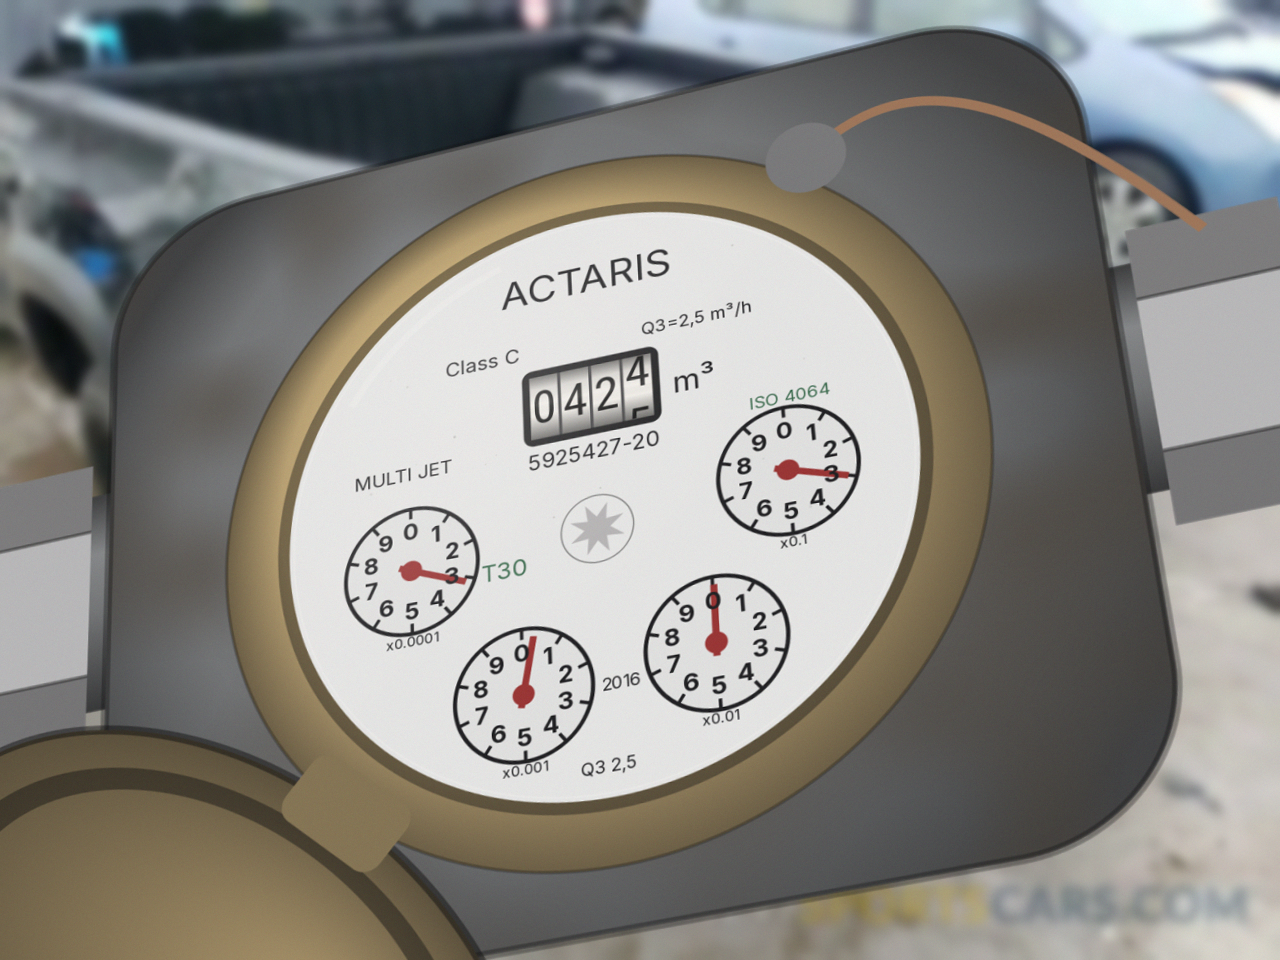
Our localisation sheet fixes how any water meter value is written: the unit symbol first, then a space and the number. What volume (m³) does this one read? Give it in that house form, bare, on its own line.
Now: m³ 424.3003
